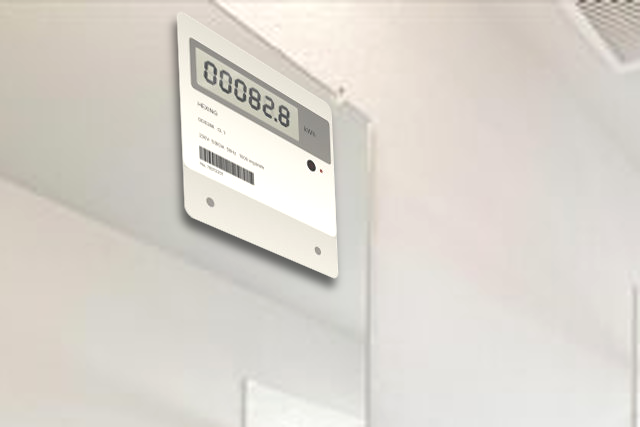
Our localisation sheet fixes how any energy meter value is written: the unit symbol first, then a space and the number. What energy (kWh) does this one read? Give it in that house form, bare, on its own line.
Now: kWh 82.8
